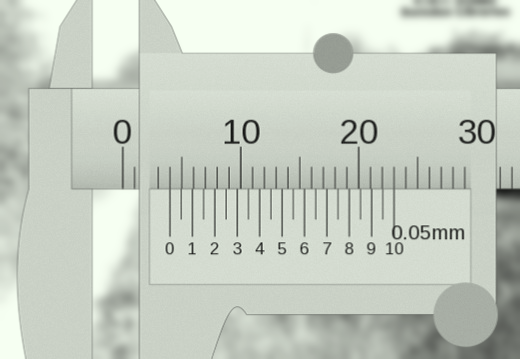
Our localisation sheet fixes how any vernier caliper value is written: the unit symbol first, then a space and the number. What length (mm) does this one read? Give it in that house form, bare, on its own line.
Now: mm 4.0
